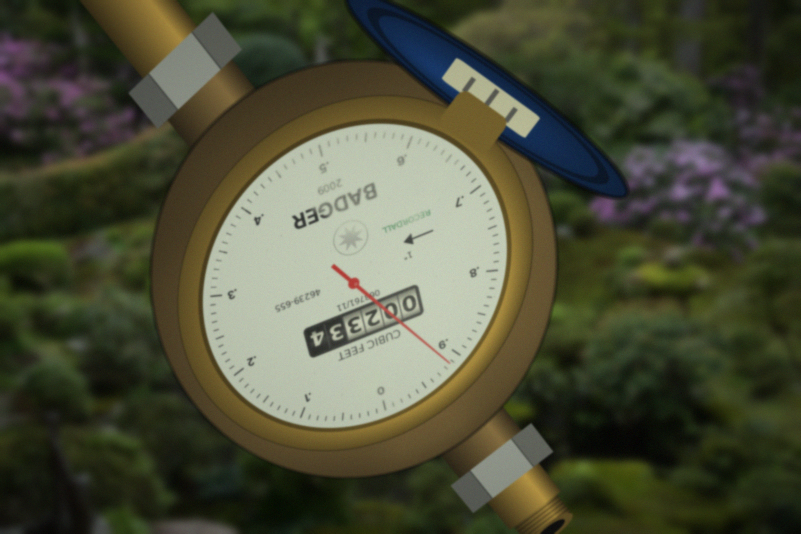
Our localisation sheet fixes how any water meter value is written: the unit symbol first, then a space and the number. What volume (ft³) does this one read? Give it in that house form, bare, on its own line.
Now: ft³ 2333.91
